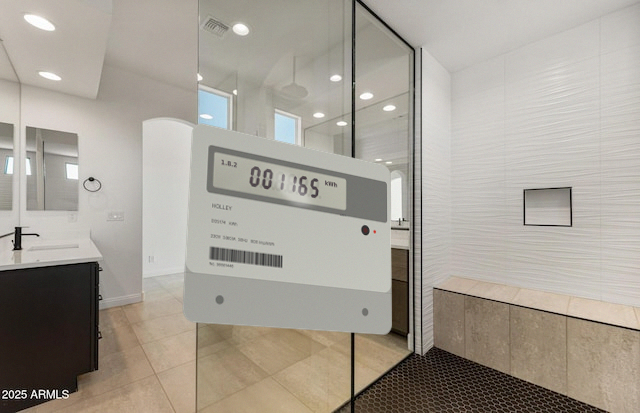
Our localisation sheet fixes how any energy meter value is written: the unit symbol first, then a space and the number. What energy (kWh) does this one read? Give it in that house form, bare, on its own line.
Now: kWh 1165
